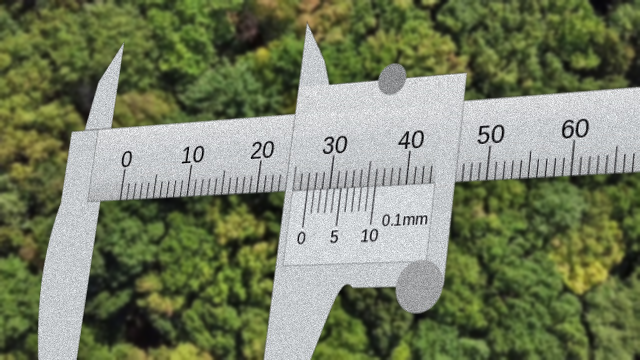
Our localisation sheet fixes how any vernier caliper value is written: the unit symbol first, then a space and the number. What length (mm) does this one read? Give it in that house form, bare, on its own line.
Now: mm 27.0
